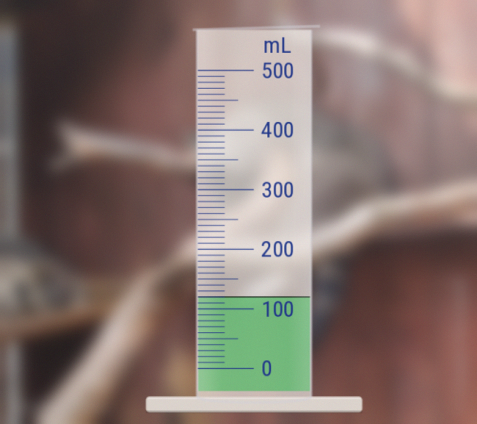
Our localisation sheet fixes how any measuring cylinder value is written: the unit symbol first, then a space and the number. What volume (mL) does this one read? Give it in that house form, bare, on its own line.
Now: mL 120
